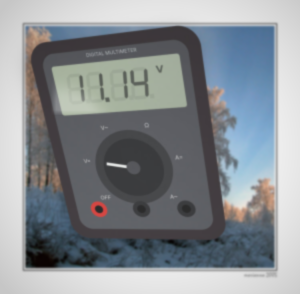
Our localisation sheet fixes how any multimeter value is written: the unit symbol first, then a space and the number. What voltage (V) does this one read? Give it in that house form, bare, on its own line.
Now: V 11.14
